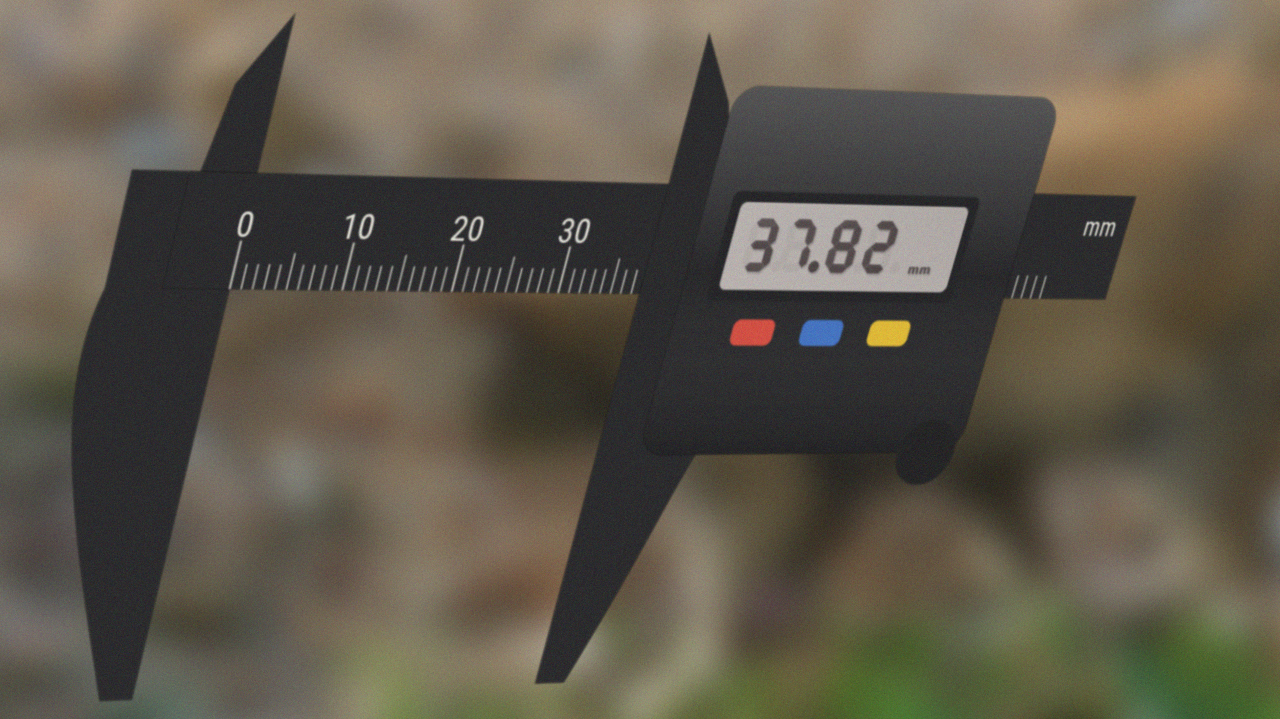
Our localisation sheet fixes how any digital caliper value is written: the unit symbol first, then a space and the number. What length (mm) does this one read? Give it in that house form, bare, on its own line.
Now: mm 37.82
